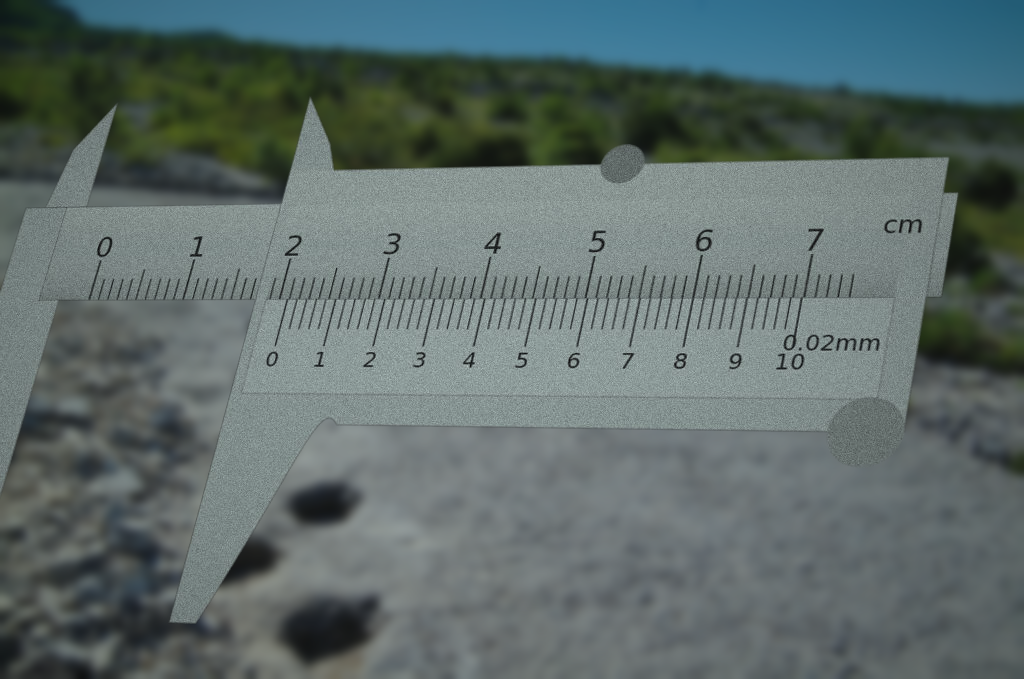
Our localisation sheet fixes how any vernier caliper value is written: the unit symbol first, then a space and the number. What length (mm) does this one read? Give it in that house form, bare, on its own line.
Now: mm 20.8
